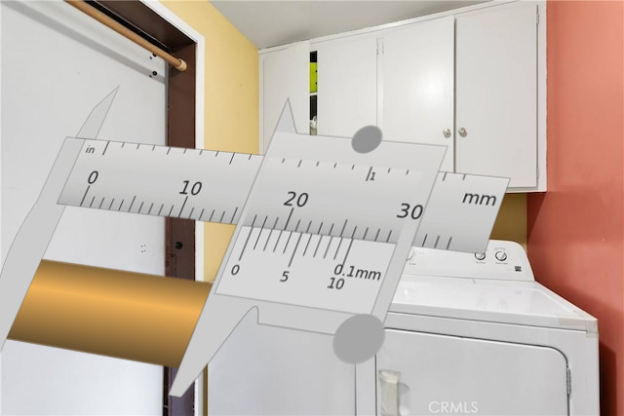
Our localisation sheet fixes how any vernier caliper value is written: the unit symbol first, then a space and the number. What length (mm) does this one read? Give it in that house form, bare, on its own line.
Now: mm 17.1
